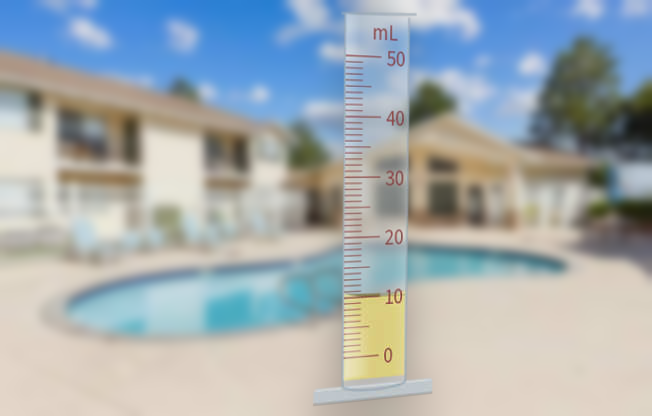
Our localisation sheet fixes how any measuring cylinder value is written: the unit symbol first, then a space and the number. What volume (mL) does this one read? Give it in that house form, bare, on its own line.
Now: mL 10
